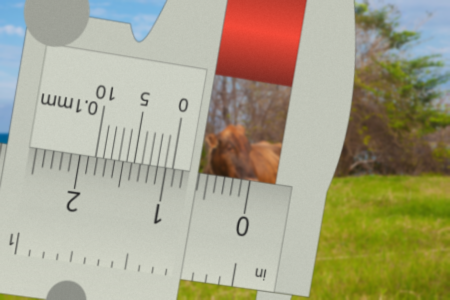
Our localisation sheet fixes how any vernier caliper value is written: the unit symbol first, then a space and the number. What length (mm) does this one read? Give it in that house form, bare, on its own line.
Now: mm 9.2
